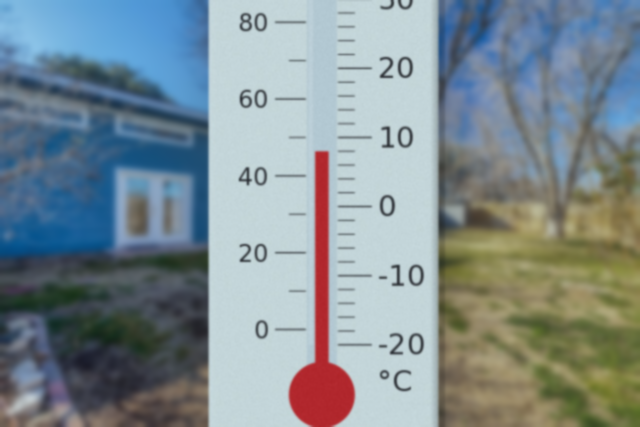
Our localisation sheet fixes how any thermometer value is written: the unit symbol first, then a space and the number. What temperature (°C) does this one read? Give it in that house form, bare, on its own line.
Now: °C 8
